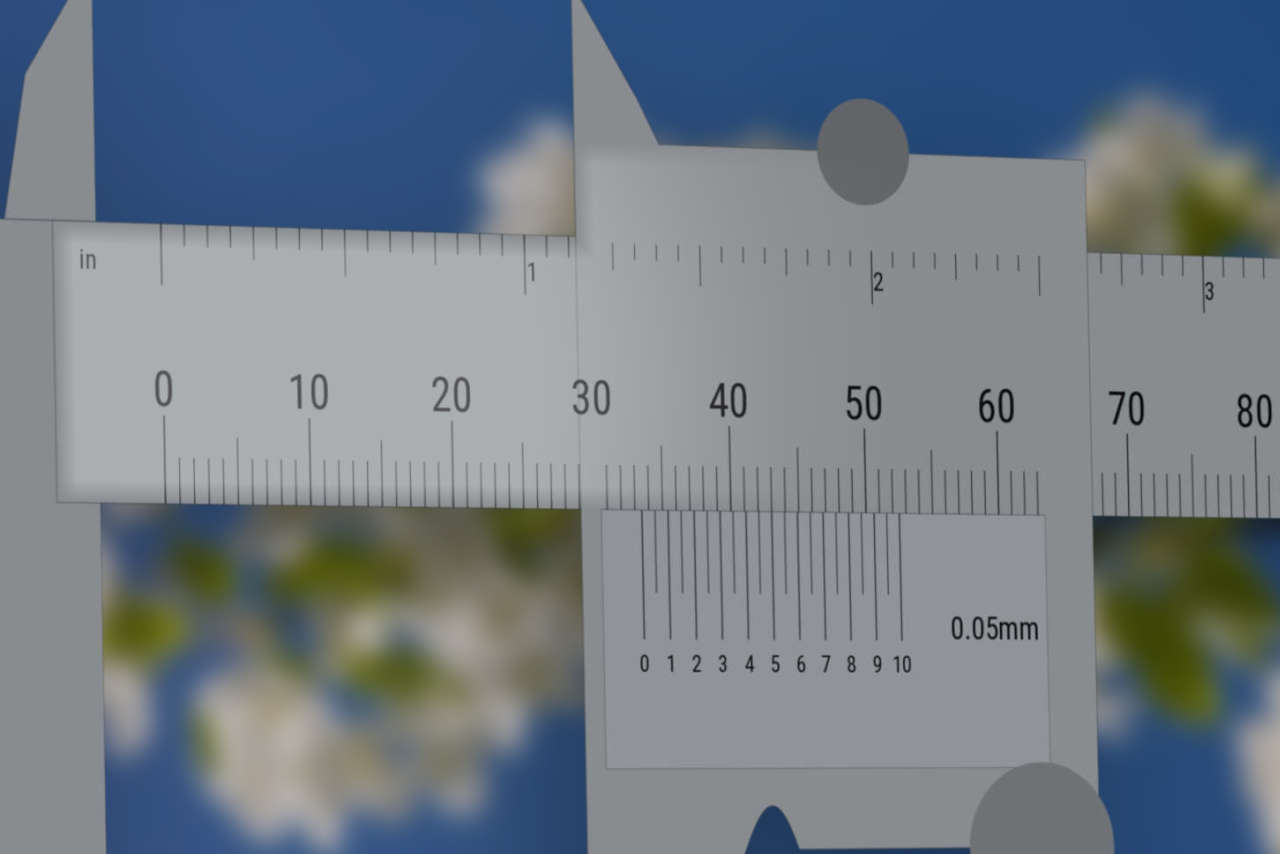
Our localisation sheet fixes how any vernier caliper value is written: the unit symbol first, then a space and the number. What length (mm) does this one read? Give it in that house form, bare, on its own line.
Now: mm 33.5
